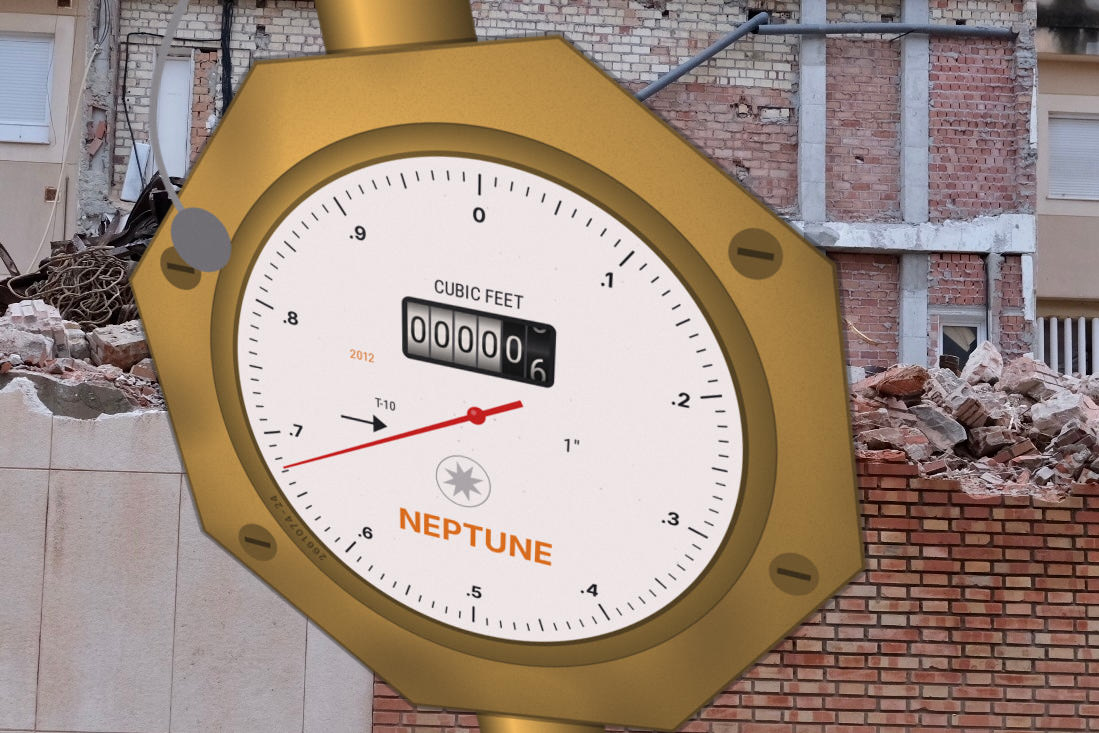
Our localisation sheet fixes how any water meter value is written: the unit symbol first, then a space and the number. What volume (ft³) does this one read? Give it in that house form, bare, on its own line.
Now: ft³ 5.67
